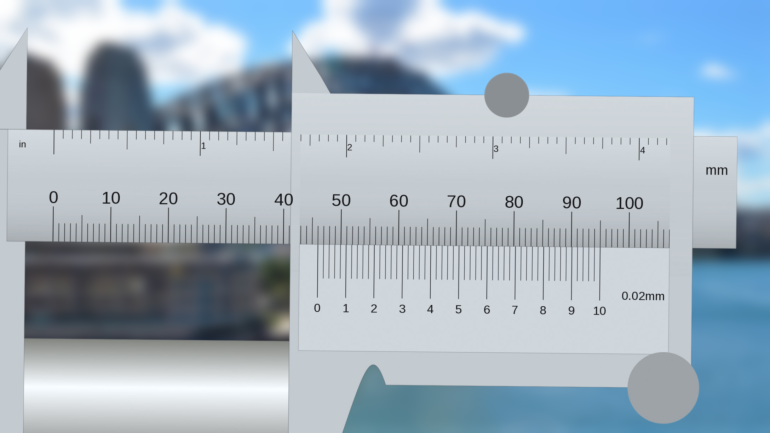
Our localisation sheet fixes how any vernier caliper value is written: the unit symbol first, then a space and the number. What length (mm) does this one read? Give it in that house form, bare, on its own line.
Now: mm 46.0
